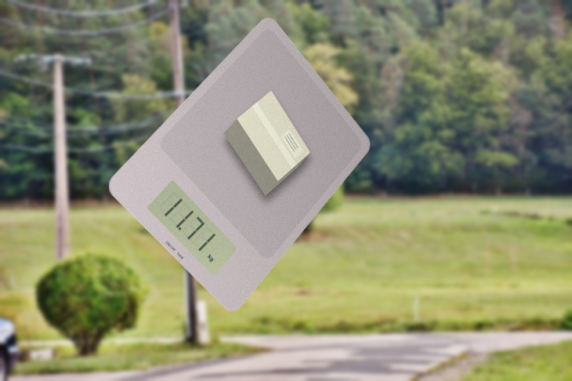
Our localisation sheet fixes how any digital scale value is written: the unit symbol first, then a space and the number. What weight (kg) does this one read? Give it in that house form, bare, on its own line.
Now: kg 11.71
